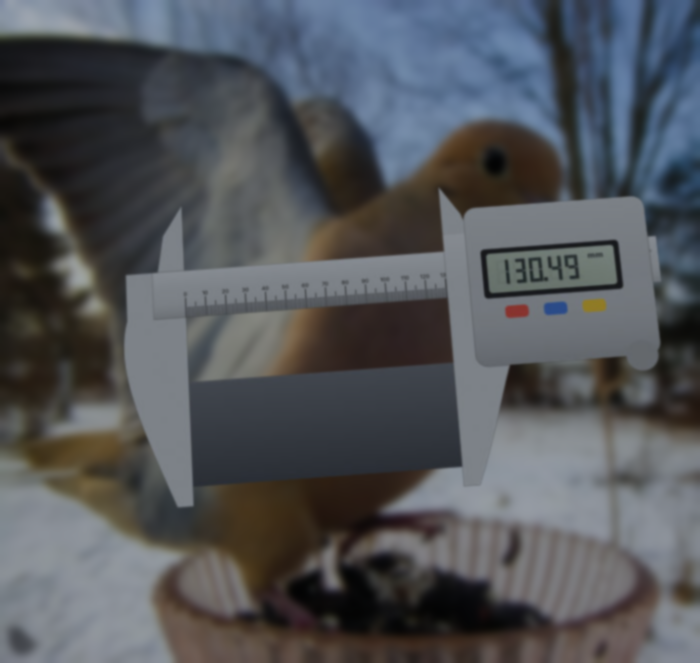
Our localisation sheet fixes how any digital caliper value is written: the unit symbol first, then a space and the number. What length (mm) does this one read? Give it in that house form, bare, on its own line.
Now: mm 130.49
